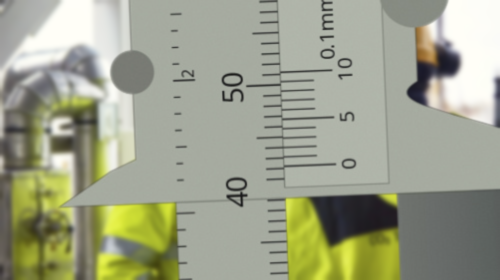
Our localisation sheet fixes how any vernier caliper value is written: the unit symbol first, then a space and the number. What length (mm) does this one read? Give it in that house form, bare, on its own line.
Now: mm 42.2
